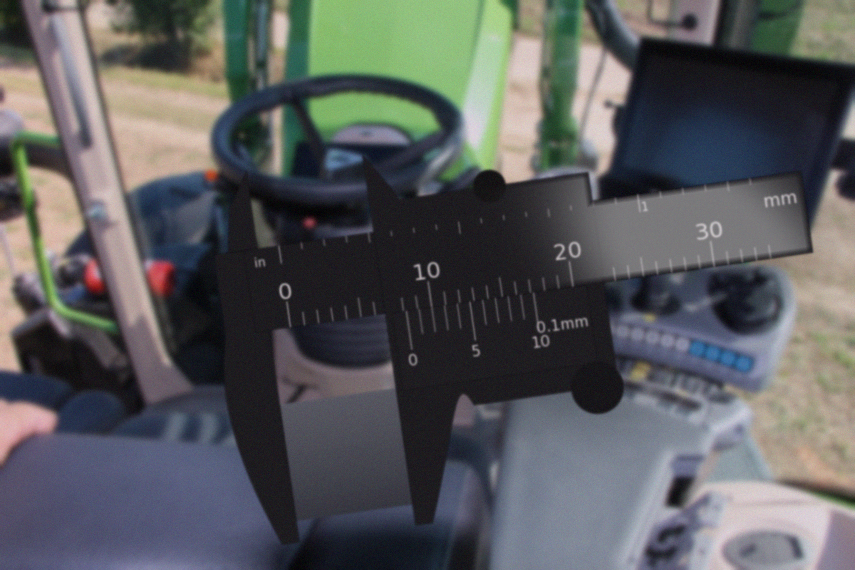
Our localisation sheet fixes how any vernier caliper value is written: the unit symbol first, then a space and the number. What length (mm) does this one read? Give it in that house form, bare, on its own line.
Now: mm 8.2
